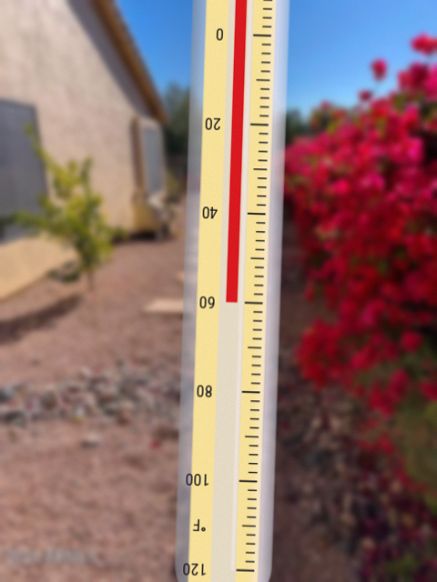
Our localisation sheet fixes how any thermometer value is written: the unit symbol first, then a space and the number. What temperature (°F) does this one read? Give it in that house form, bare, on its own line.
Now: °F 60
